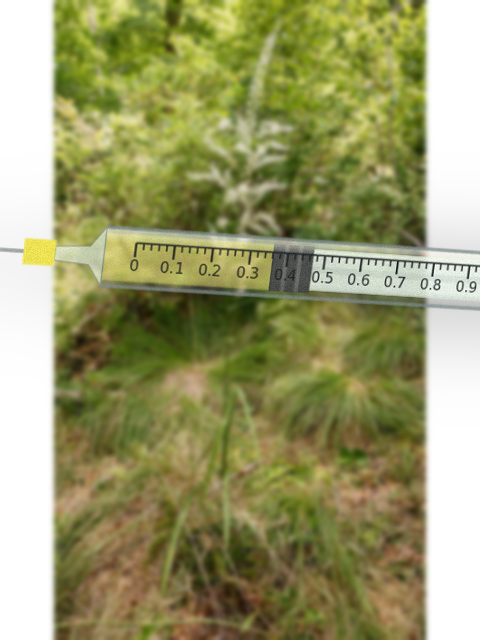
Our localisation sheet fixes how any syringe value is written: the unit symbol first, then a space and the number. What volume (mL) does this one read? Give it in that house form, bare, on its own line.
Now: mL 0.36
